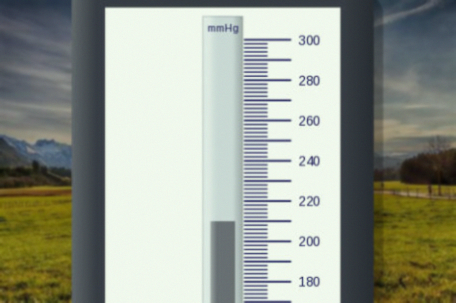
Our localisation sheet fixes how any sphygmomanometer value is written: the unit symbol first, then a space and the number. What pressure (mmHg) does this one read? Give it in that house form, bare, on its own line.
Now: mmHg 210
